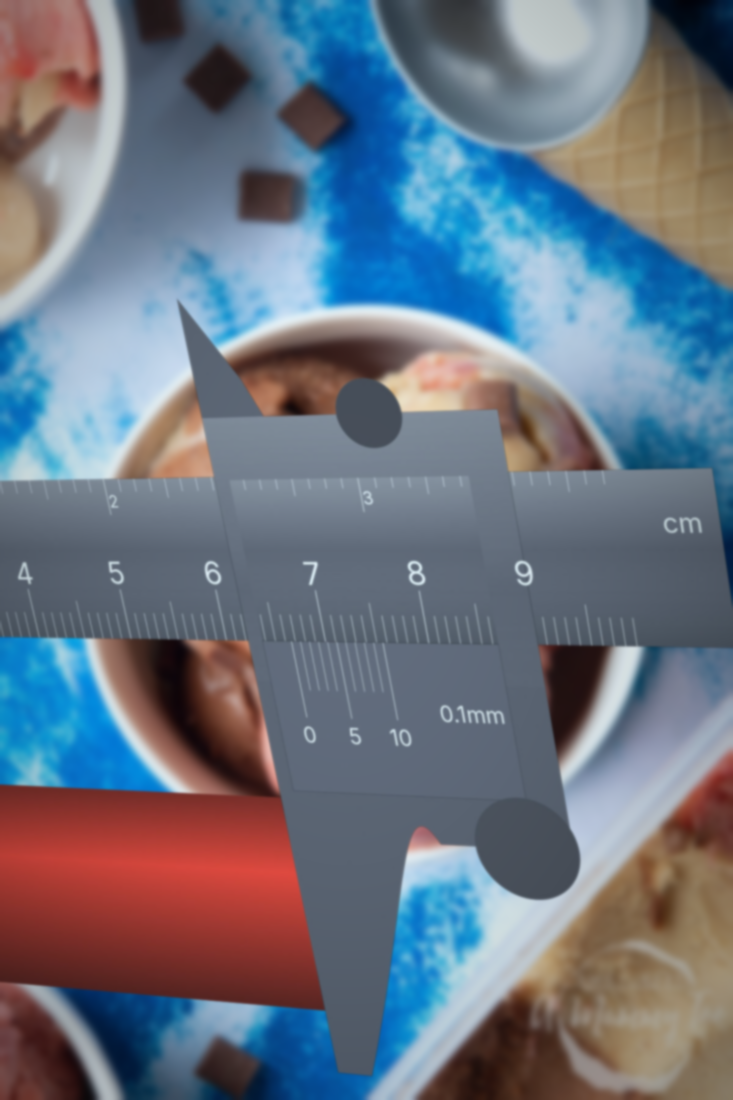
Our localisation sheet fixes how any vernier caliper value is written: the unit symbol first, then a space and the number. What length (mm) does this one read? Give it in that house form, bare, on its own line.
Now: mm 66.6
